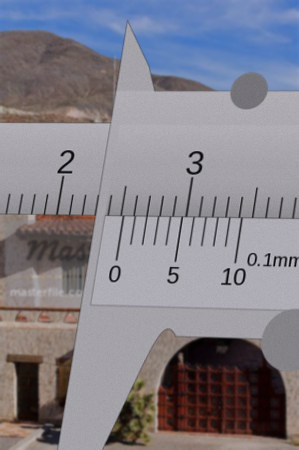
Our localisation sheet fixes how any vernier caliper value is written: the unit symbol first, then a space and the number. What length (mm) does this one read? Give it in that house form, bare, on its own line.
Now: mm 25.2
